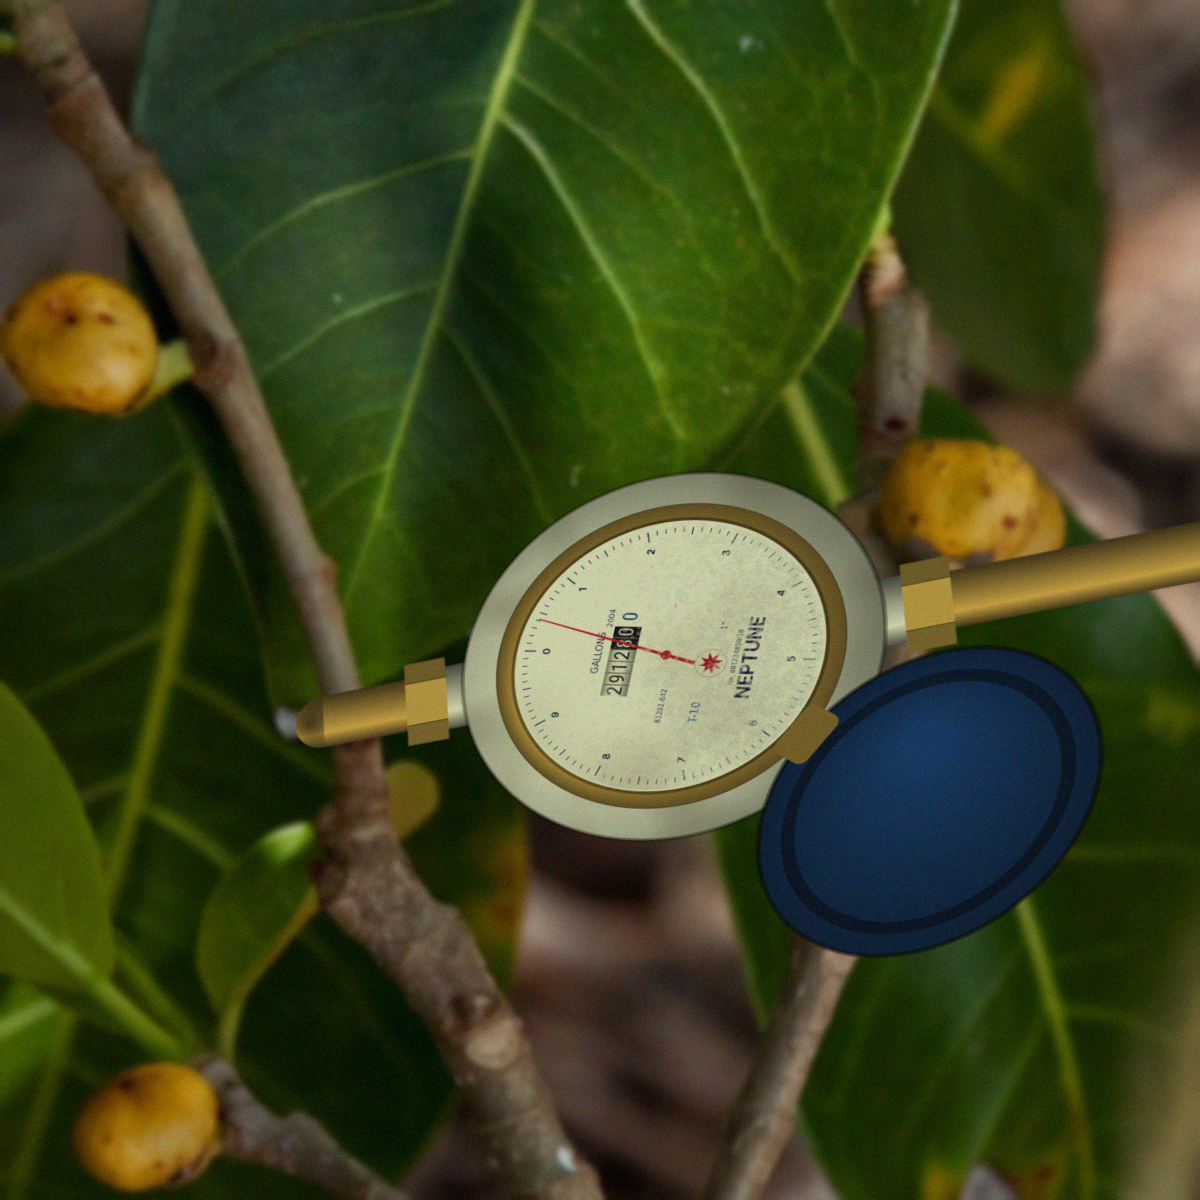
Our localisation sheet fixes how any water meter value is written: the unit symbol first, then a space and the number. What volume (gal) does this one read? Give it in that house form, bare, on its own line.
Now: gal 2912800.4
